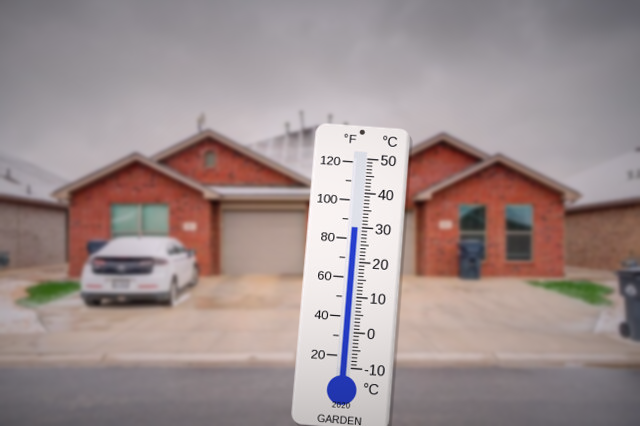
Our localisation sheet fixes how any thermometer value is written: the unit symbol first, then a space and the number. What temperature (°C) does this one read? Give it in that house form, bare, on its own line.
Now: °C 30
